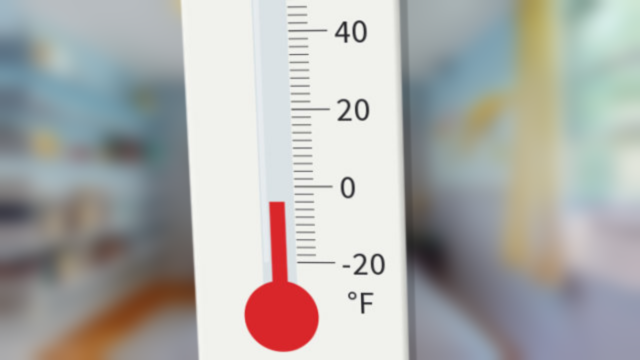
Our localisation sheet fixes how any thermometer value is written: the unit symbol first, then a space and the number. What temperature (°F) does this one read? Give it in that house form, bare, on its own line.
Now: °F -4
